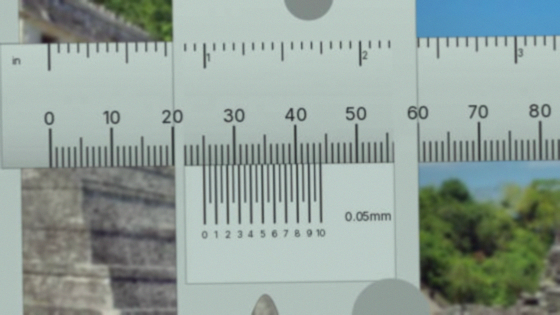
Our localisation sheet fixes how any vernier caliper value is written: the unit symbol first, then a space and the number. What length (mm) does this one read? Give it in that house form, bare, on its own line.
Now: mm 25.0
